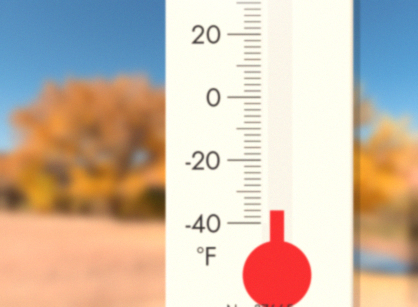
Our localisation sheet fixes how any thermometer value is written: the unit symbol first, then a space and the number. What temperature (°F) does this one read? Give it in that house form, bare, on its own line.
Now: °F -36
